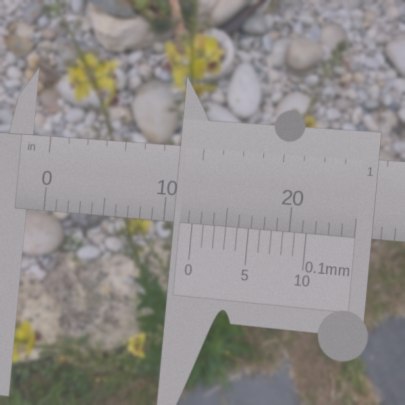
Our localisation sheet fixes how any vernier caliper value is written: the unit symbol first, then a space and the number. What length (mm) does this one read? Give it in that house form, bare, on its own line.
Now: mm 12.3
